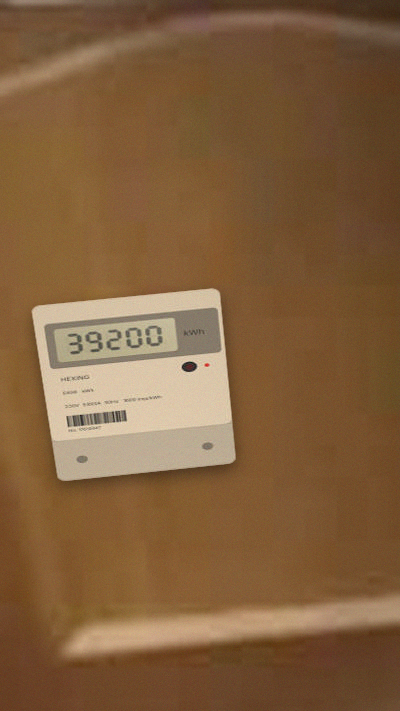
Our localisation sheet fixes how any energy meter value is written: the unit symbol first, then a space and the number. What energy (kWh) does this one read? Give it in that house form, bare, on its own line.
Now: kWh 39200
